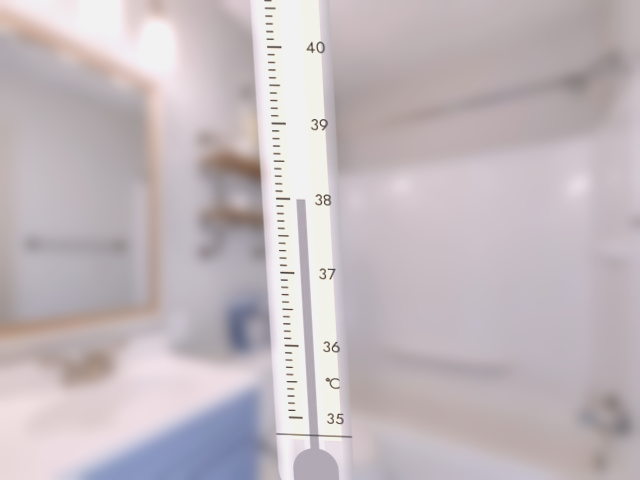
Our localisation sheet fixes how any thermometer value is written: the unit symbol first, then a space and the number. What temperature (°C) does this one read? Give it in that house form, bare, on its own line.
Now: °C 38
